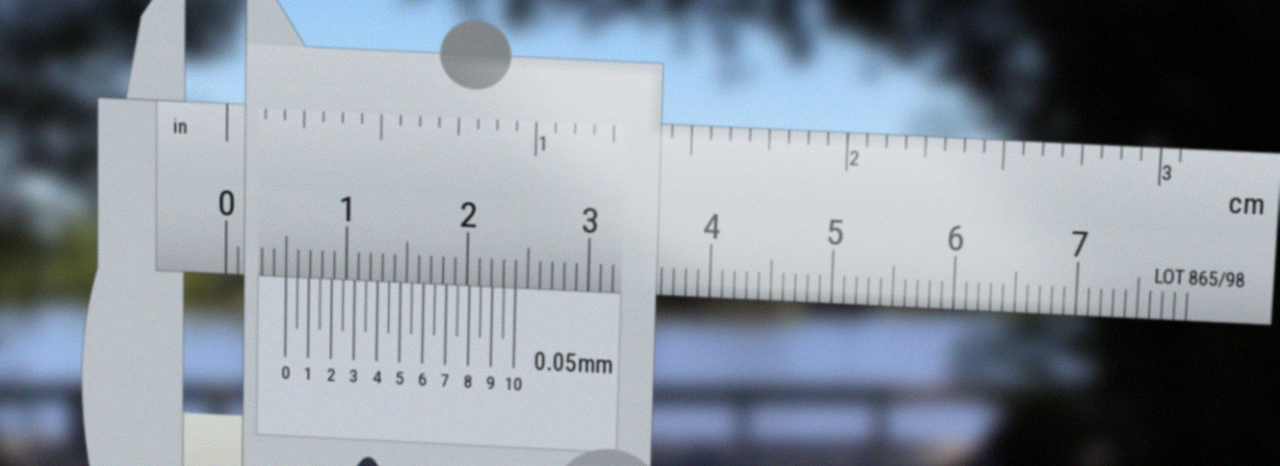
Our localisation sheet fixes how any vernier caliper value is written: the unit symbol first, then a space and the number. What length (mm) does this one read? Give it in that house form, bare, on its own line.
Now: mm 5.0
